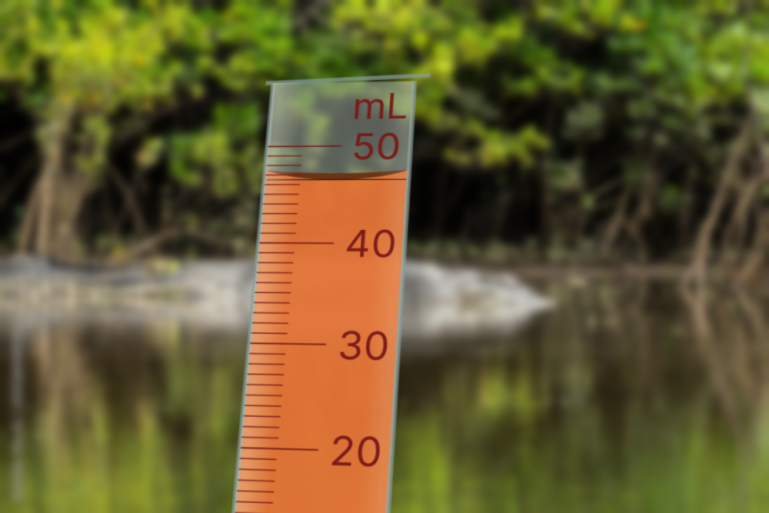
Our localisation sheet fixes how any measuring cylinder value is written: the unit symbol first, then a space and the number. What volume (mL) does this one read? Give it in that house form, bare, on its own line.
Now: mL 46.5
